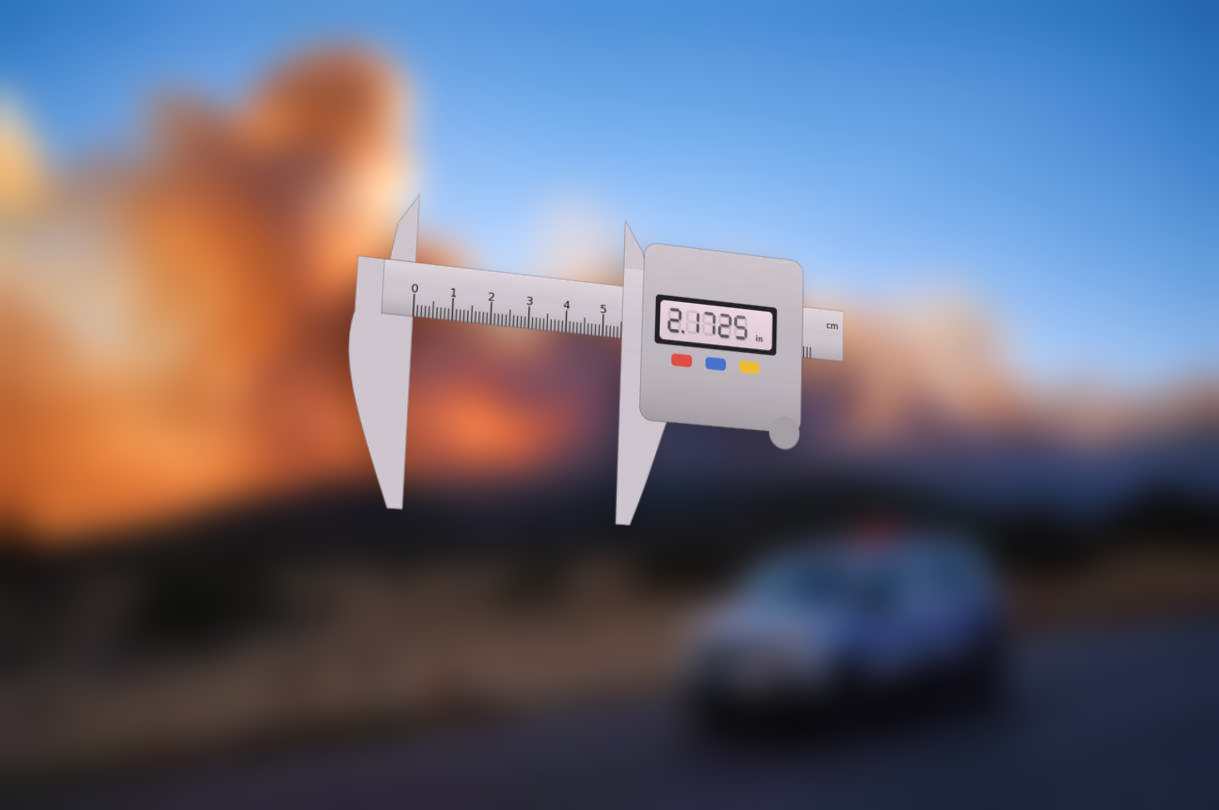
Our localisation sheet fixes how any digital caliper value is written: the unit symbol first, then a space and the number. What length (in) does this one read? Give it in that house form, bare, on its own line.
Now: in 2.1725
